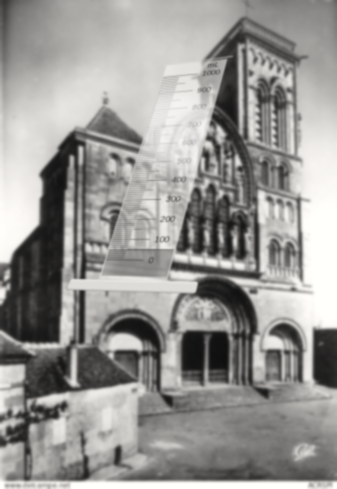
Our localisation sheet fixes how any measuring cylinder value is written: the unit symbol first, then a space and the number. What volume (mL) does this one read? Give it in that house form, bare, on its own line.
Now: mL 50
